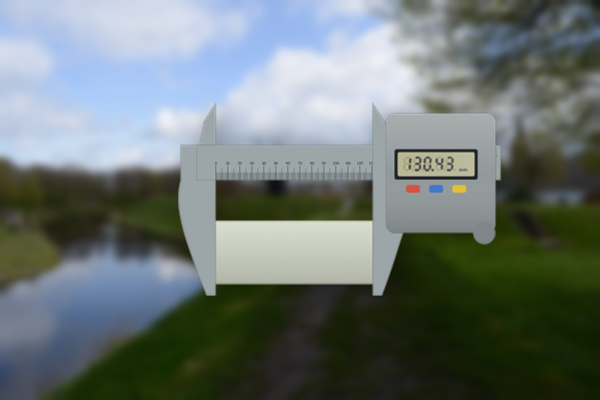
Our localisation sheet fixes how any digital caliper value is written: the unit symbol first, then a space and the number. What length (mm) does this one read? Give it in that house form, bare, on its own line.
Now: mm 130.43
